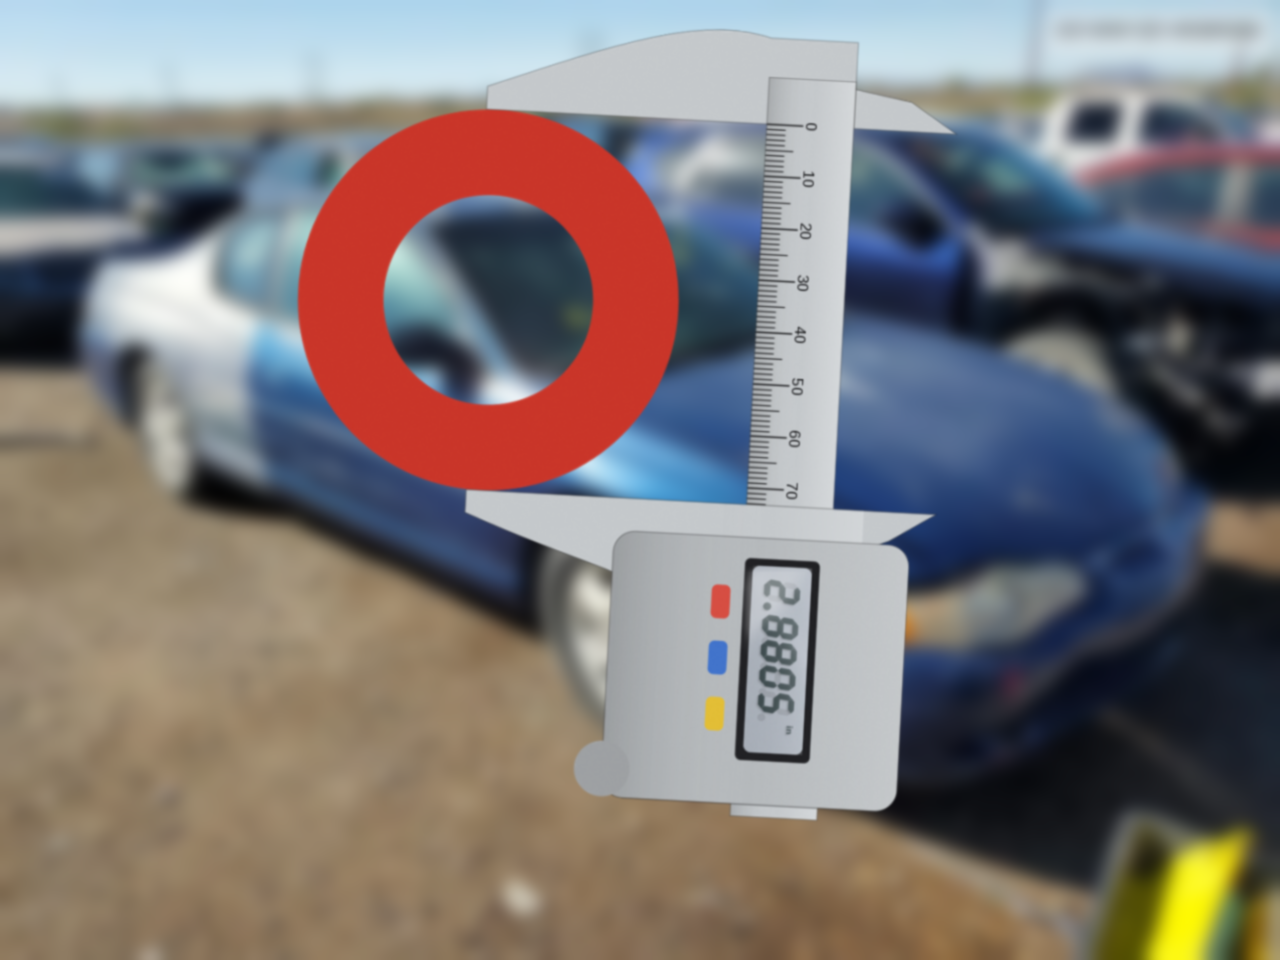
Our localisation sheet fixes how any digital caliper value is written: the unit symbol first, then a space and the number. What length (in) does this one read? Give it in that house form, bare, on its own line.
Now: in 2.8805
